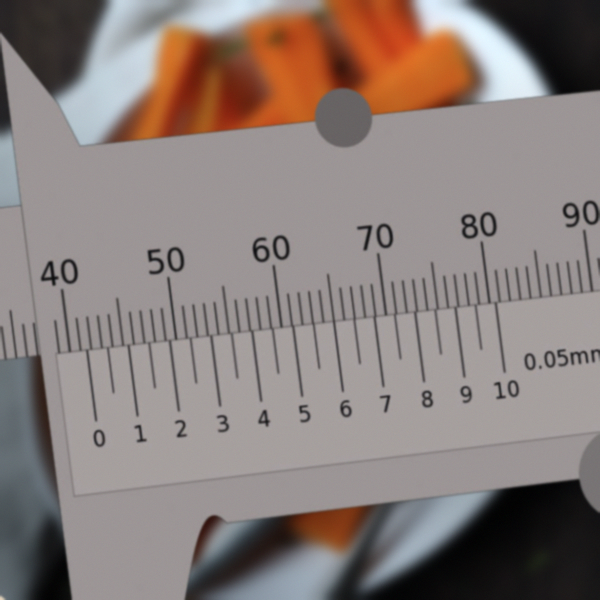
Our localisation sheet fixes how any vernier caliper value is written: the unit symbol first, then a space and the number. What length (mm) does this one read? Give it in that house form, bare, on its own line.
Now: mm 41.6
